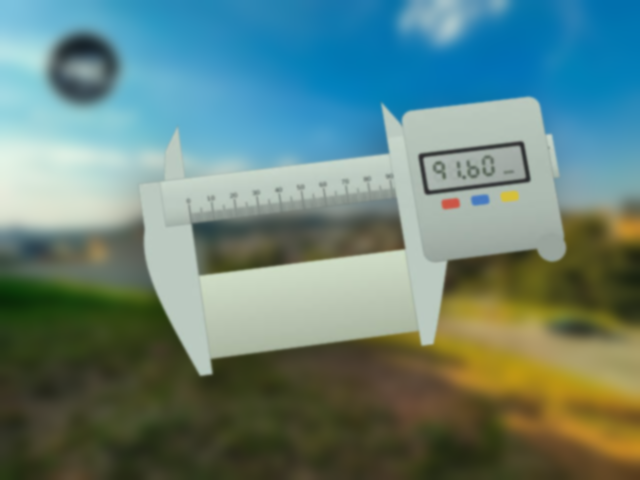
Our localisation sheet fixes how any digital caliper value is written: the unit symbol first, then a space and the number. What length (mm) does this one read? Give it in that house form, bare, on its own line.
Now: mm 91.60
